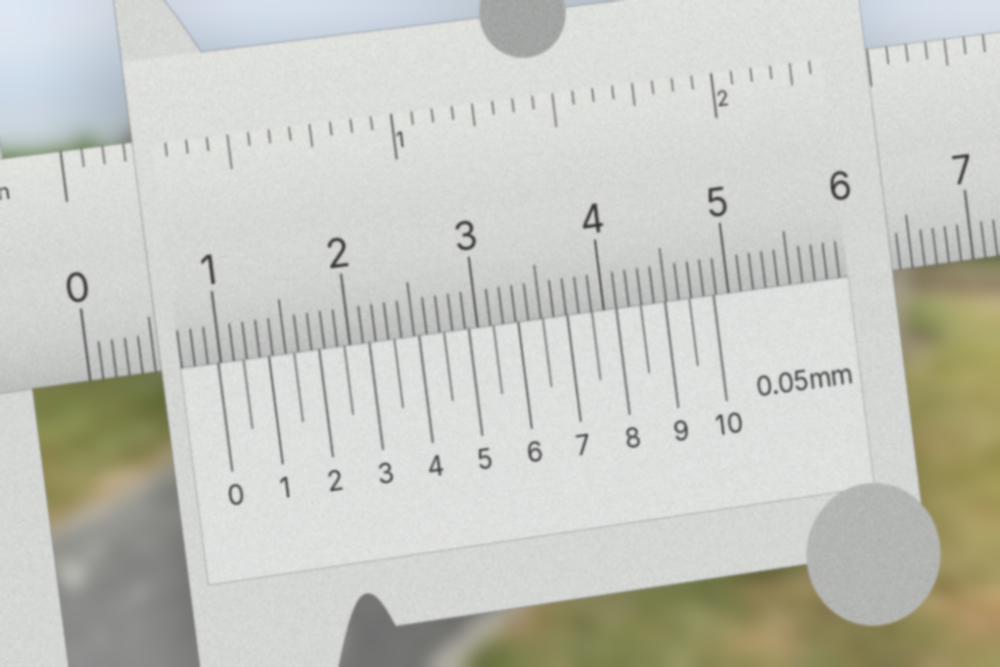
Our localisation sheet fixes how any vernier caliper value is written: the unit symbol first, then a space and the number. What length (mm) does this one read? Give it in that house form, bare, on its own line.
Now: mm 9.8
